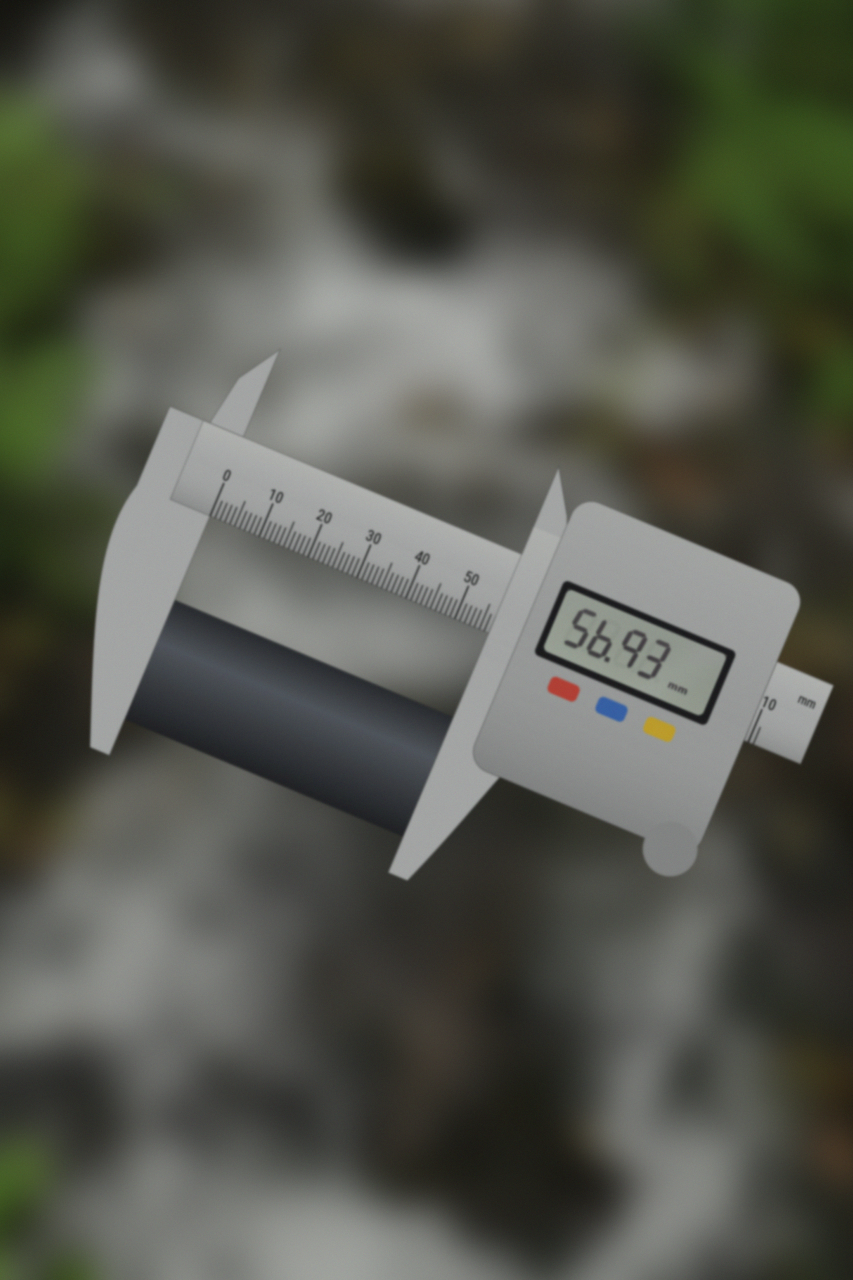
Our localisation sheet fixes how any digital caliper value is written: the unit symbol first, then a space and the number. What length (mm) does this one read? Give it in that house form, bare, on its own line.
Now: mm 56.93
